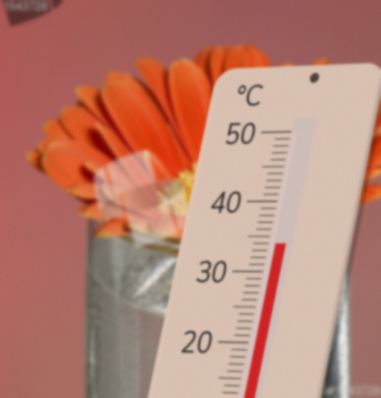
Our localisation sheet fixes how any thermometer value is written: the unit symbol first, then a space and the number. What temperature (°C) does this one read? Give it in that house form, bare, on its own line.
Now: °C 34
